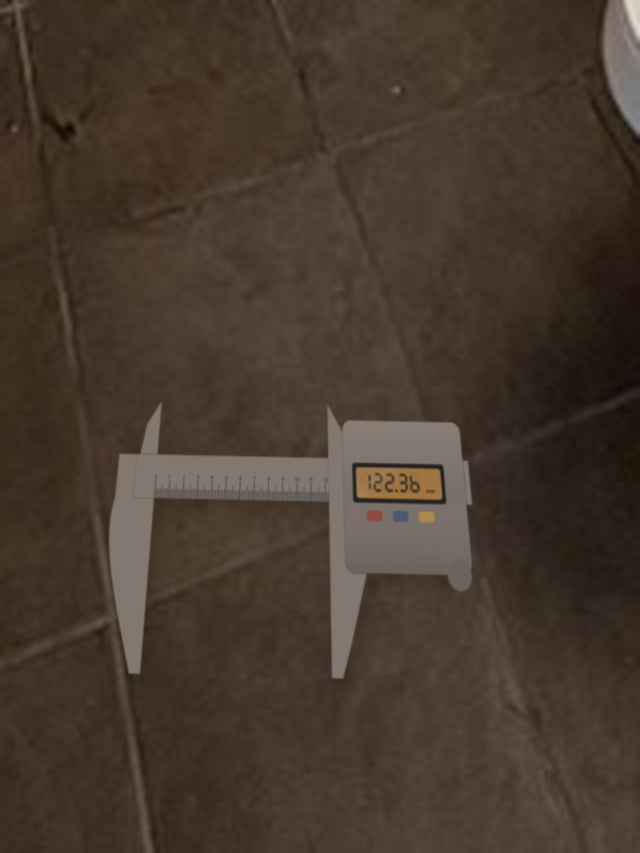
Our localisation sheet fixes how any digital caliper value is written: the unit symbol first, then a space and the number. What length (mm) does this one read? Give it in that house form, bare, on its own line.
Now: mm 122.36
